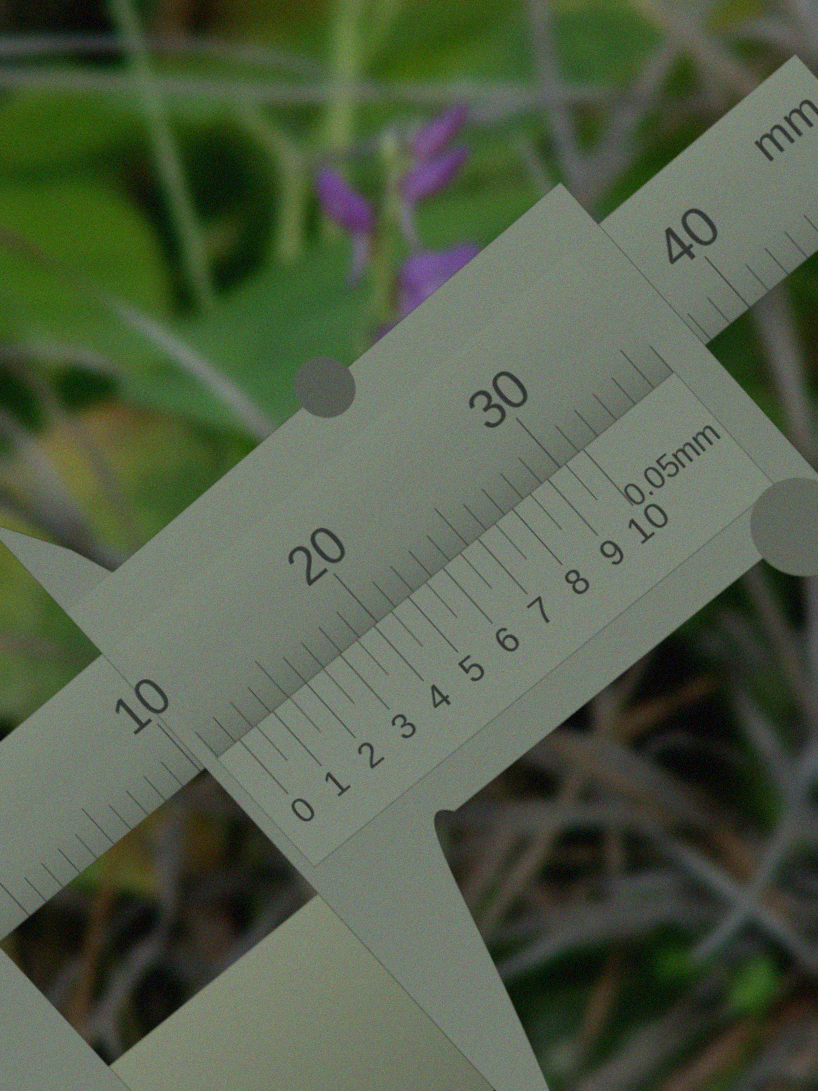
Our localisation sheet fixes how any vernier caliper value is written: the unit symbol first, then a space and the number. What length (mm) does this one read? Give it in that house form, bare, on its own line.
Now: mm 12.20
